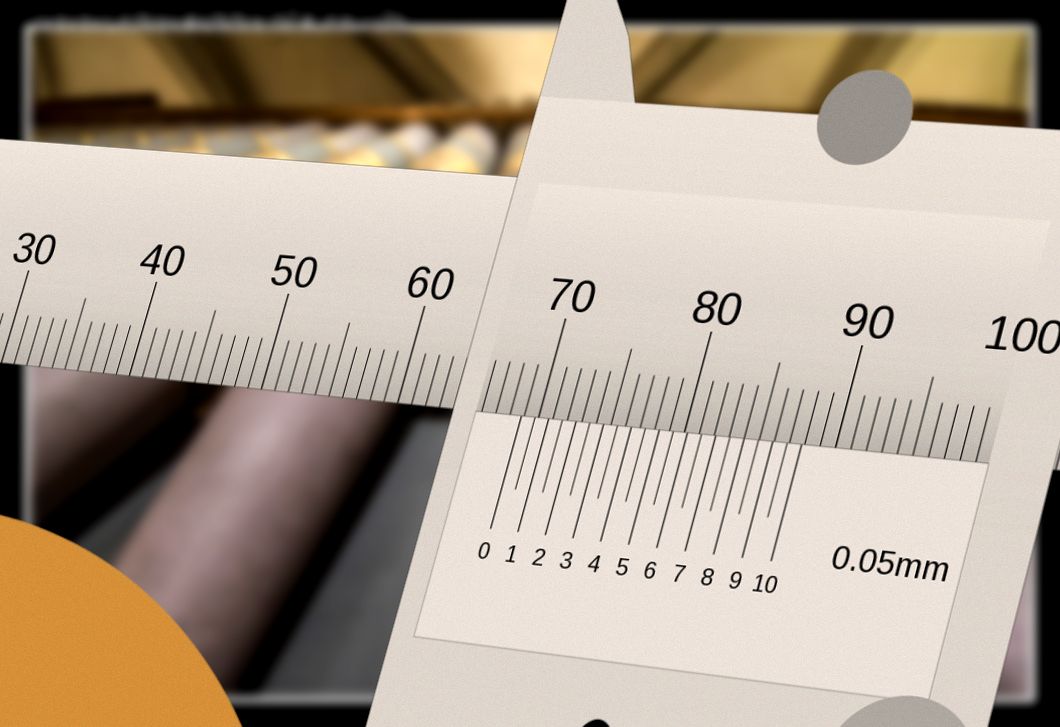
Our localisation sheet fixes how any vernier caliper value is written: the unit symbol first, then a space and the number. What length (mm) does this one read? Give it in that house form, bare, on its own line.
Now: mm 68.8
